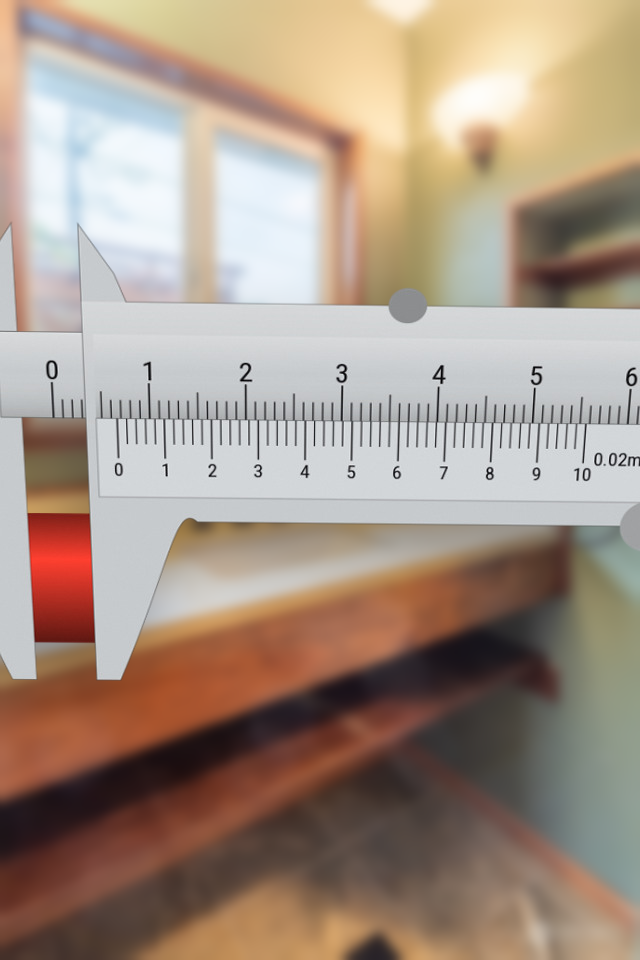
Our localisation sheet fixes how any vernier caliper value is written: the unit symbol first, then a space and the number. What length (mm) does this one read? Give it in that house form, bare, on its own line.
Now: mm 6.6
